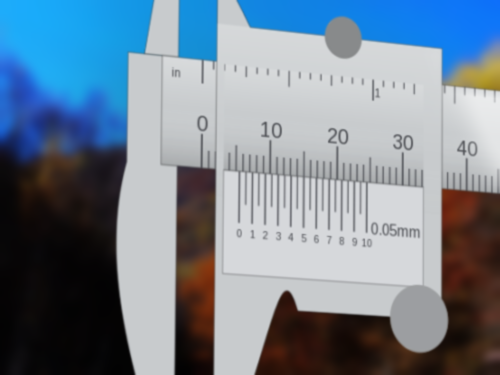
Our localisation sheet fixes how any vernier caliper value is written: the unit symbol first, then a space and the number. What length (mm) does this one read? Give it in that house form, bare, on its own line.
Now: mm 5.5
